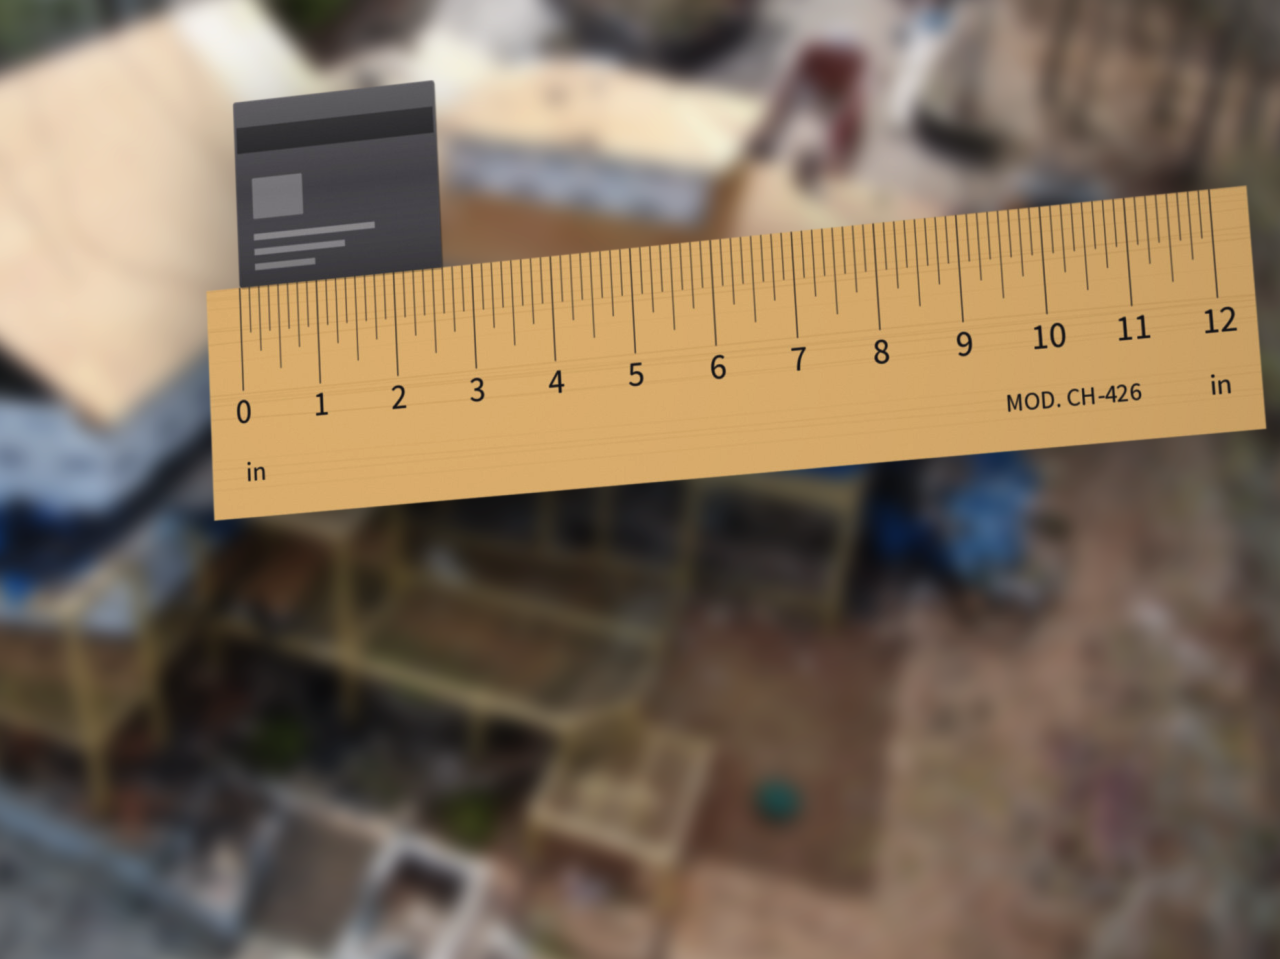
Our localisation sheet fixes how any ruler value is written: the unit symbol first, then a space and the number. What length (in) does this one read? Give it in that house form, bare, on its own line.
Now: in 2.625
